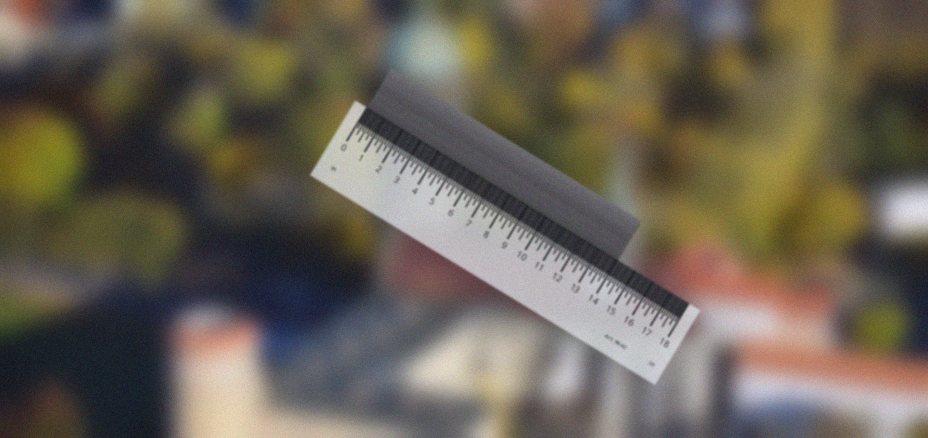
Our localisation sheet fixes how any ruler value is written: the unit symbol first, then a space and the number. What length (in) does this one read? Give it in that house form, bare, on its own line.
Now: in 14
